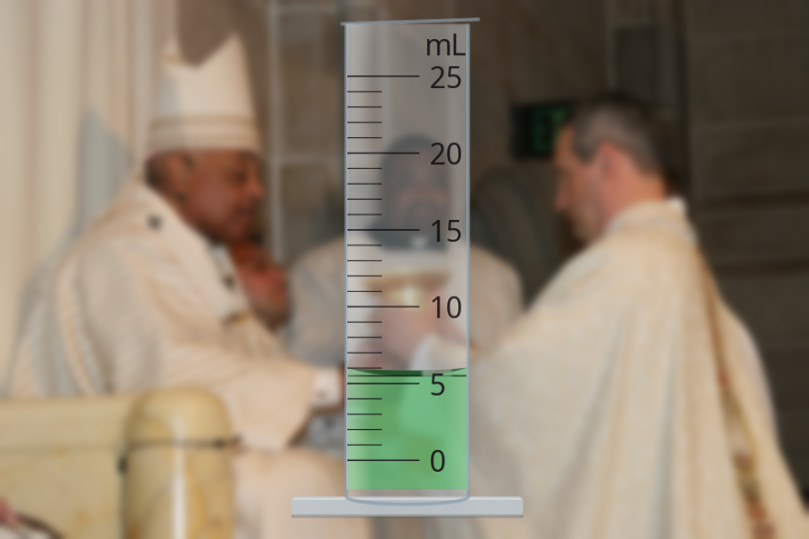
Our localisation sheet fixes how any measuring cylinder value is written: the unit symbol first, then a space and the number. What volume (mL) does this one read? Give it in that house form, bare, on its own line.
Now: mL 5.5
